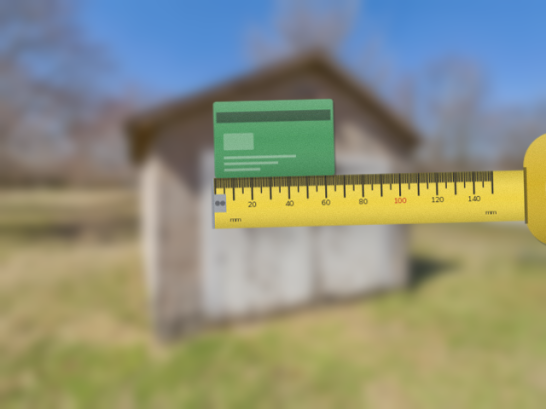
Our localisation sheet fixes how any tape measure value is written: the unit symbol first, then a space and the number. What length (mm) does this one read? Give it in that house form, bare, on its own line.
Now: mm 65
